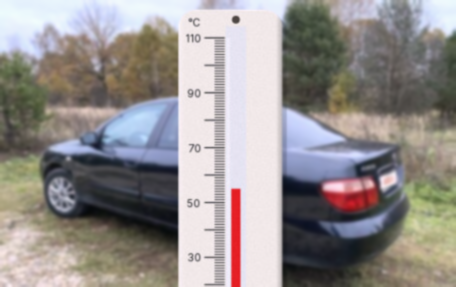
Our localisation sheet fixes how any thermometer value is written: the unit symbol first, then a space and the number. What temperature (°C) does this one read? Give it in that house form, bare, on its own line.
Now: °C 55
